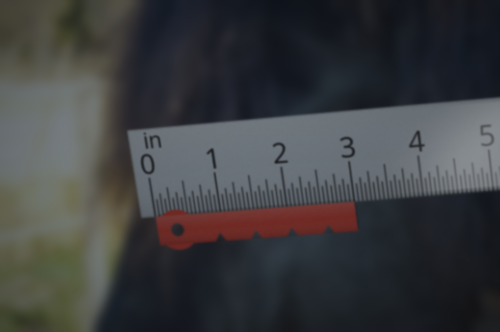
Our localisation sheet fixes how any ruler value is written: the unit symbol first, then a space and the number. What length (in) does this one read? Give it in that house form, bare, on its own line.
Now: in 3
